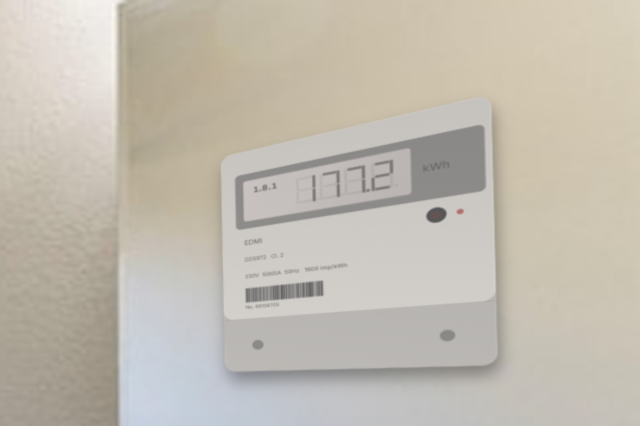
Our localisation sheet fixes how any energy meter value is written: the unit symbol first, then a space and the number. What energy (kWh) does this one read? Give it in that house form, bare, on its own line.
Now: kWh 177.2
